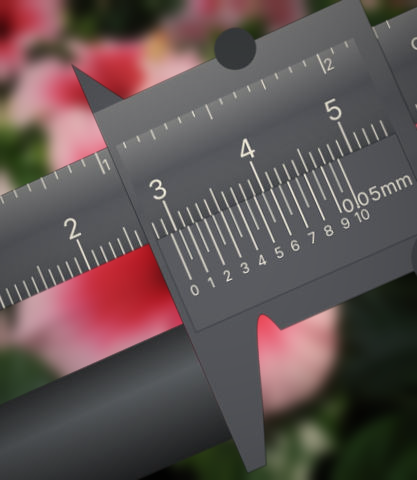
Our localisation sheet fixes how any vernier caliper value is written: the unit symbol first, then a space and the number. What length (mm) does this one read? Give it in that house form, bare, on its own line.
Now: mm 29.4
